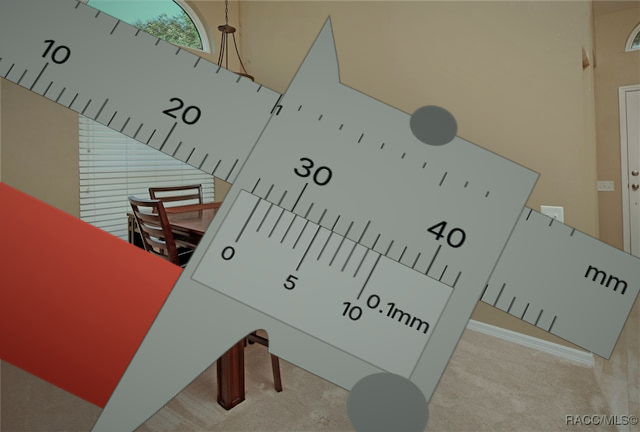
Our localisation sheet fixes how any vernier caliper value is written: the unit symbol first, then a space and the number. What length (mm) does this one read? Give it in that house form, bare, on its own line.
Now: mm 27.7
